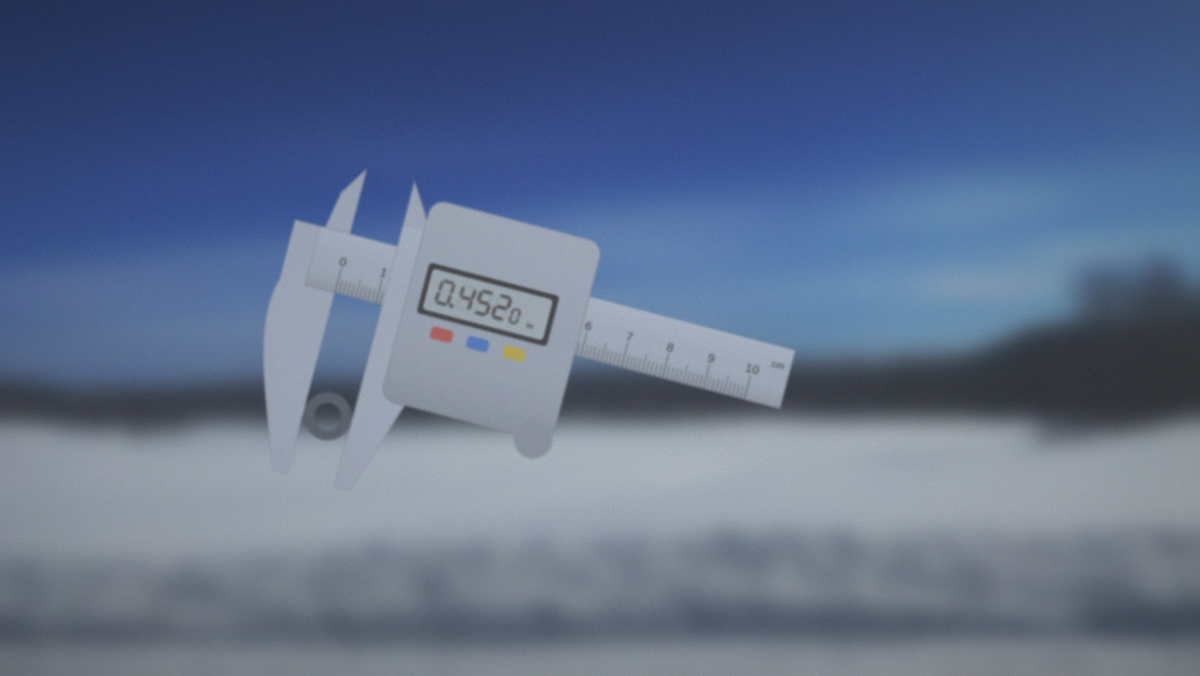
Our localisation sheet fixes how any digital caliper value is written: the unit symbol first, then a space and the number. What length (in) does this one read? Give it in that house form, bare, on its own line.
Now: in 0.4520
